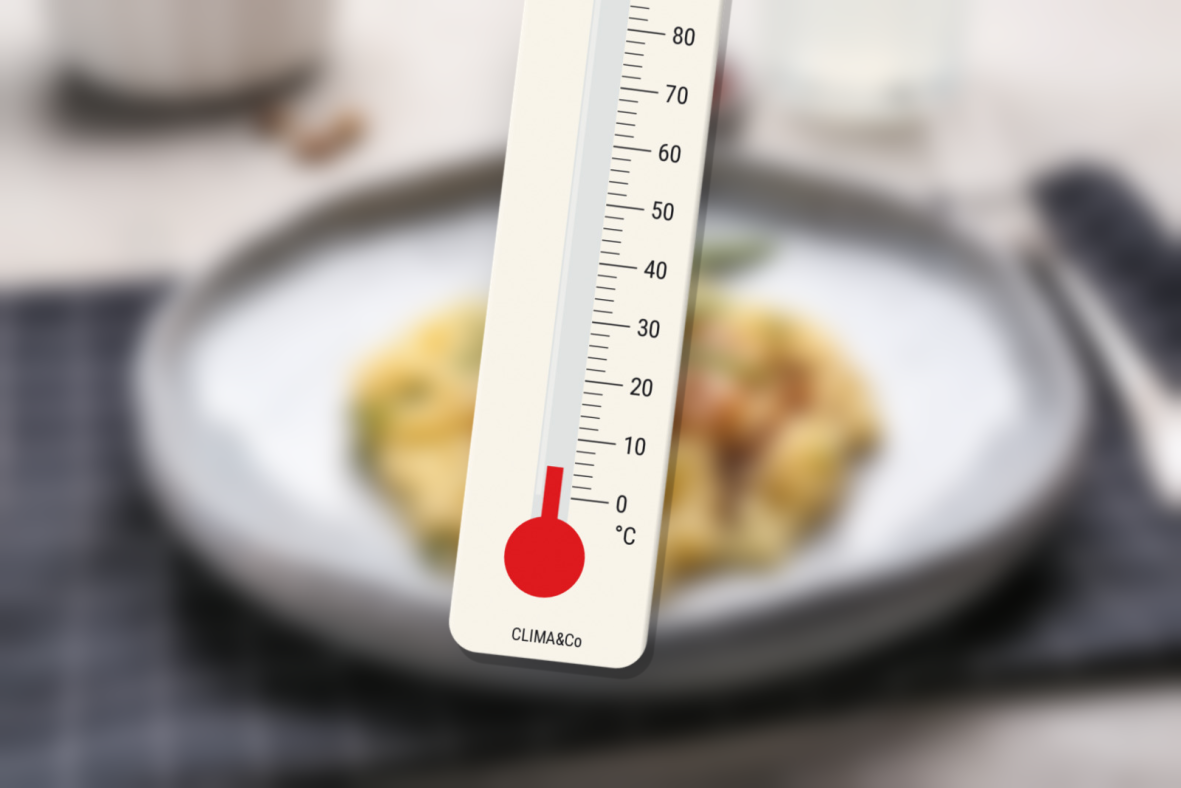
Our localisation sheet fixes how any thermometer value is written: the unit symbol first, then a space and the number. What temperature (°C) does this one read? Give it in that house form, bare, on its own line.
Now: °C 5
